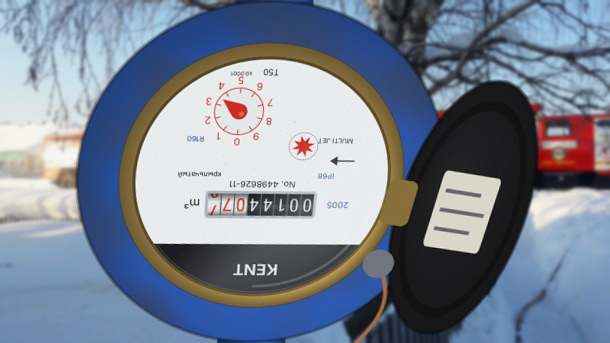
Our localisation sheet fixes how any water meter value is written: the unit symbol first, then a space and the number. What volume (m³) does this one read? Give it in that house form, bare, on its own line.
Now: m³ 144.0773
